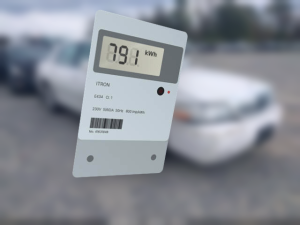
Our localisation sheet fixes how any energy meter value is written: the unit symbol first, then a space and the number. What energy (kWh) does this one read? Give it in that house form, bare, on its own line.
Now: kWh 791
